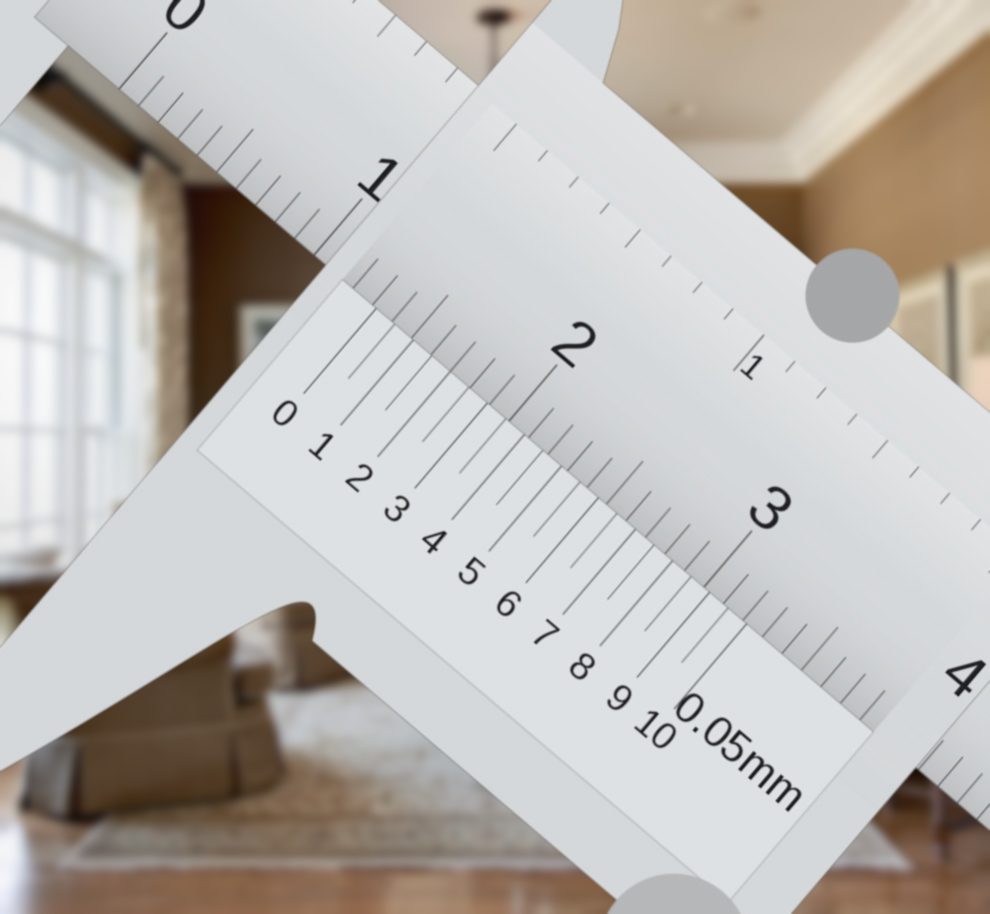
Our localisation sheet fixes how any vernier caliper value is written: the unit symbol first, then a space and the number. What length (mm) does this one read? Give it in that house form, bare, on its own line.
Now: mm 13.2
